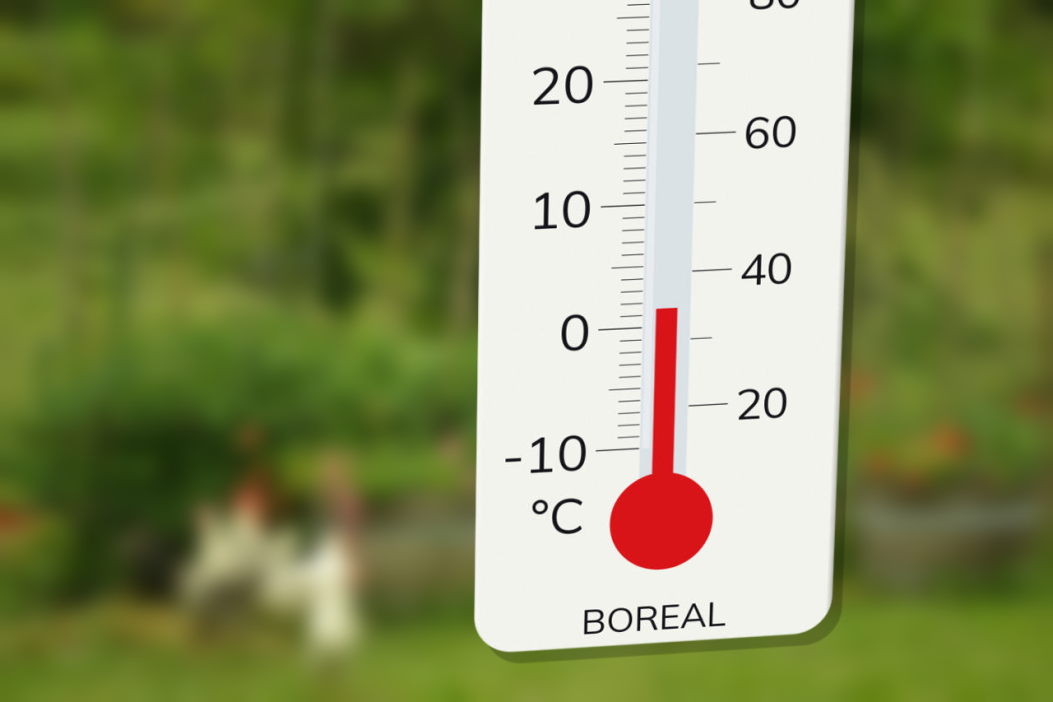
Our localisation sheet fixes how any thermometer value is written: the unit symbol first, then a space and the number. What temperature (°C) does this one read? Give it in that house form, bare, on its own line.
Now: °C 1.5
